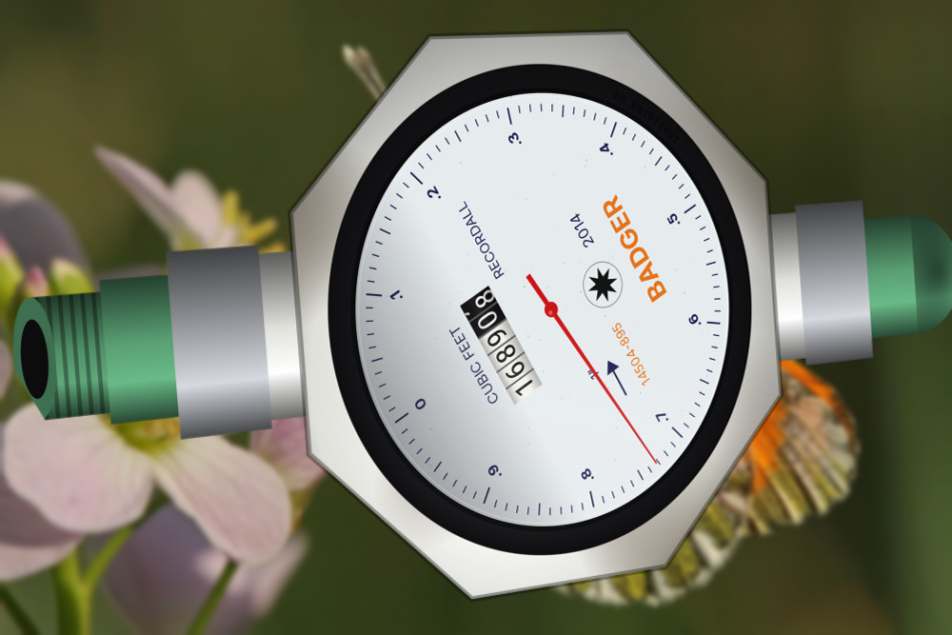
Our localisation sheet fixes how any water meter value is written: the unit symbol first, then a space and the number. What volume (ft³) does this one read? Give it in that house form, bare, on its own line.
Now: ft³ 168907.73
